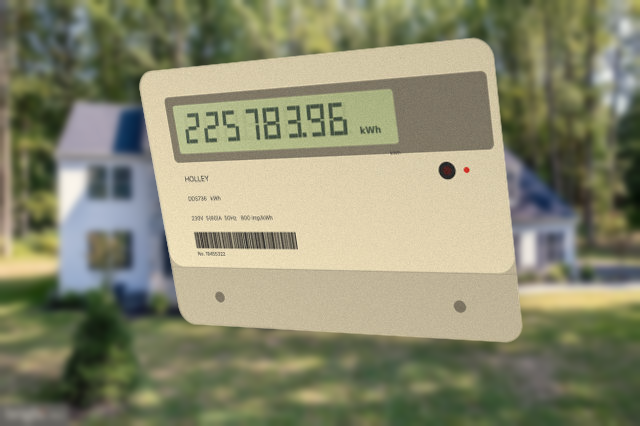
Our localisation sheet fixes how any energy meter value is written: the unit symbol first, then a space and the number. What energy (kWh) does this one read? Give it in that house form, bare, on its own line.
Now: kWh 225783.96
